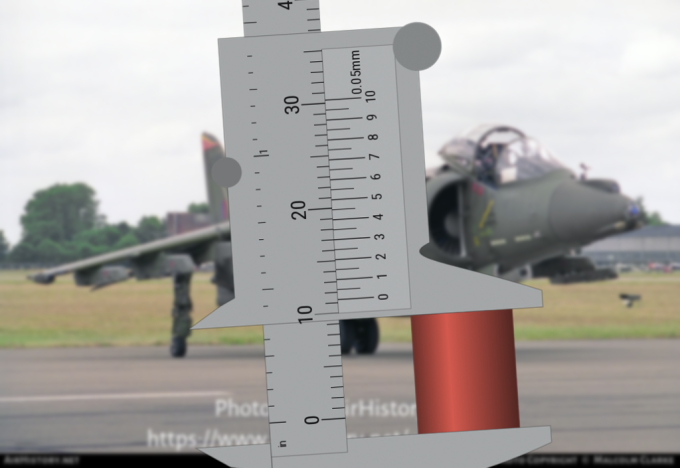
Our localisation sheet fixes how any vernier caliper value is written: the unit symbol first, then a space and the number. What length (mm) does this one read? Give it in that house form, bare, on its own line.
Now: mm 11.3
